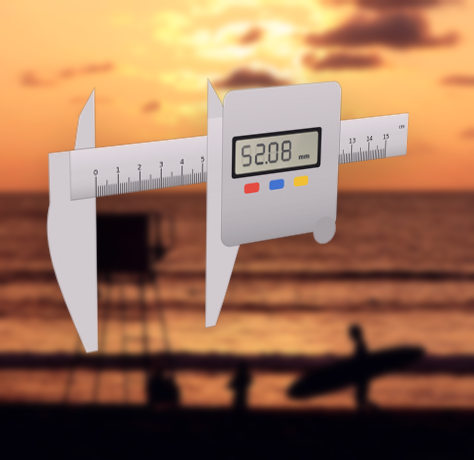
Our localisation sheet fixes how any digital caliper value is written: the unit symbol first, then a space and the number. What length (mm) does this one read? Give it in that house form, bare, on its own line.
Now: mm 52.08
